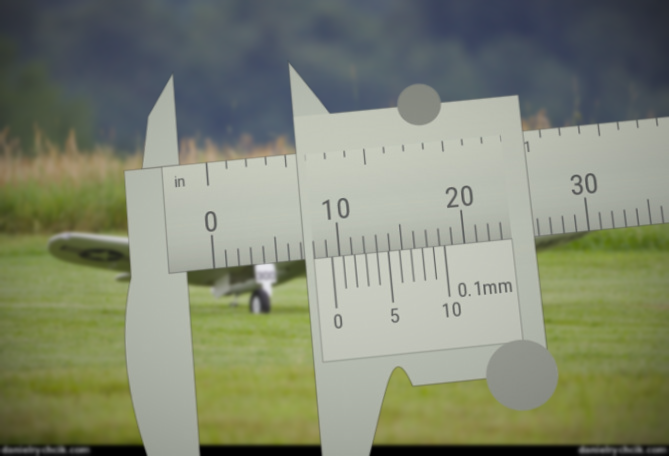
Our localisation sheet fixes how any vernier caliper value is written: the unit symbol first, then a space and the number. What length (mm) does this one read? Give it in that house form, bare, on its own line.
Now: mm 9.4
